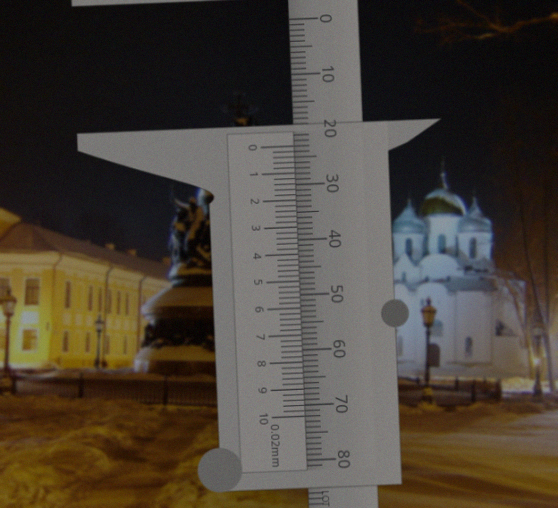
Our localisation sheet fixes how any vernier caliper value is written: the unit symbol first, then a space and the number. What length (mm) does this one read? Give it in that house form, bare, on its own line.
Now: mm 23.0
